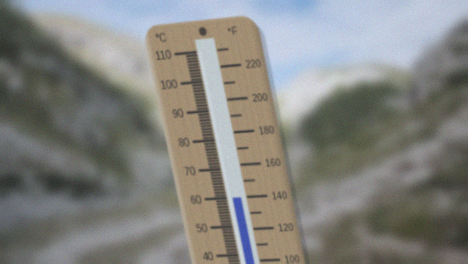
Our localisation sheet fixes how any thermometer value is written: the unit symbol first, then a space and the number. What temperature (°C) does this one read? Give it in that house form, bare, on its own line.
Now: °C 60
